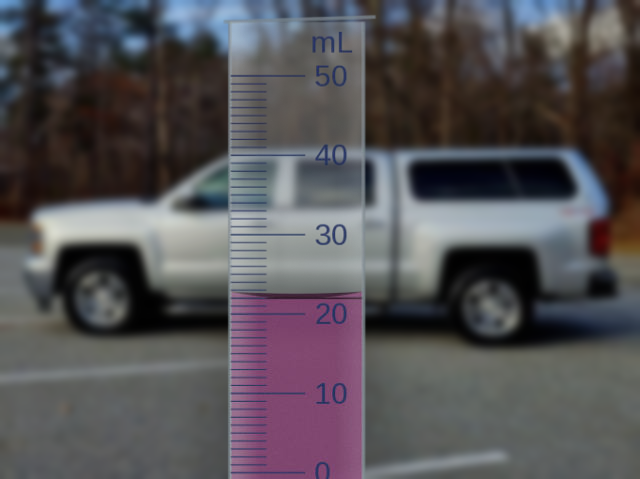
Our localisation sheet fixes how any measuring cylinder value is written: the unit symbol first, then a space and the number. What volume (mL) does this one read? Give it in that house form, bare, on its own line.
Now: mL 22
